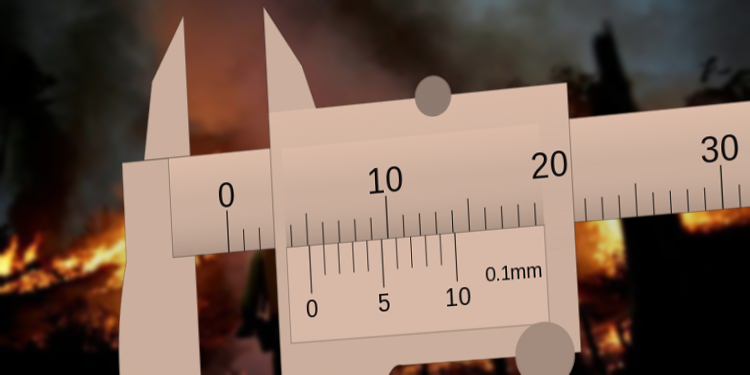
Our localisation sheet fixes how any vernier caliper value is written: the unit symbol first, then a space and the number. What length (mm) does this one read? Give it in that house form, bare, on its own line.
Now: mm 5.1
